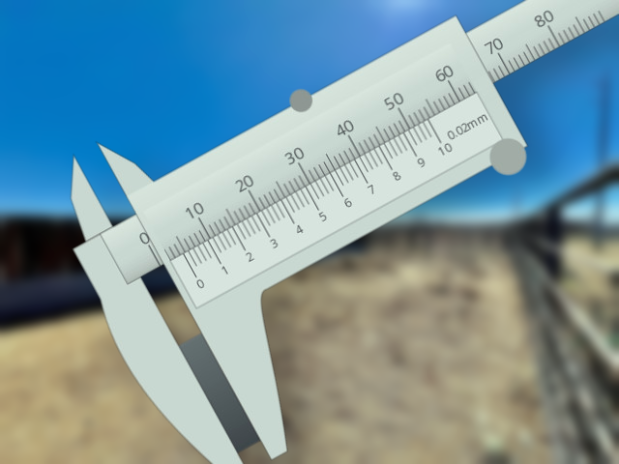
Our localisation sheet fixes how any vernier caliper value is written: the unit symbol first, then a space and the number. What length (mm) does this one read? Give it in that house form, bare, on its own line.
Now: mm 4.6
